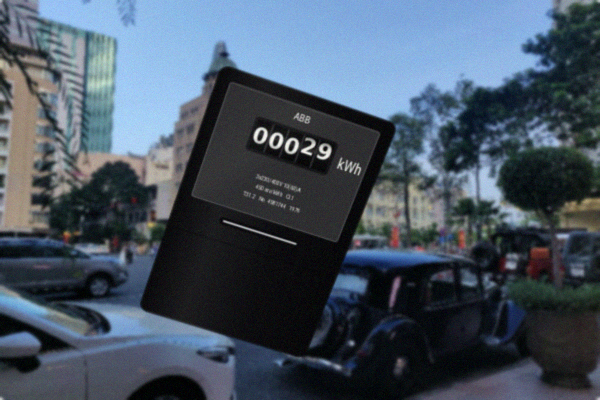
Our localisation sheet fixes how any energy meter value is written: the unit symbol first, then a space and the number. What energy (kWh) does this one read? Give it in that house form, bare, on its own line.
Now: kWh 29
